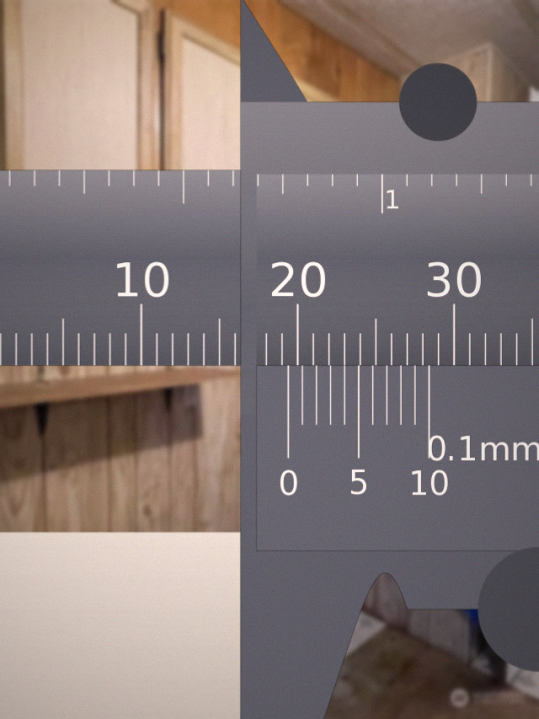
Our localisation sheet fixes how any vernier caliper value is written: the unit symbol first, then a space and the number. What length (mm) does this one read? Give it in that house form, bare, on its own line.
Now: mm 19.4
